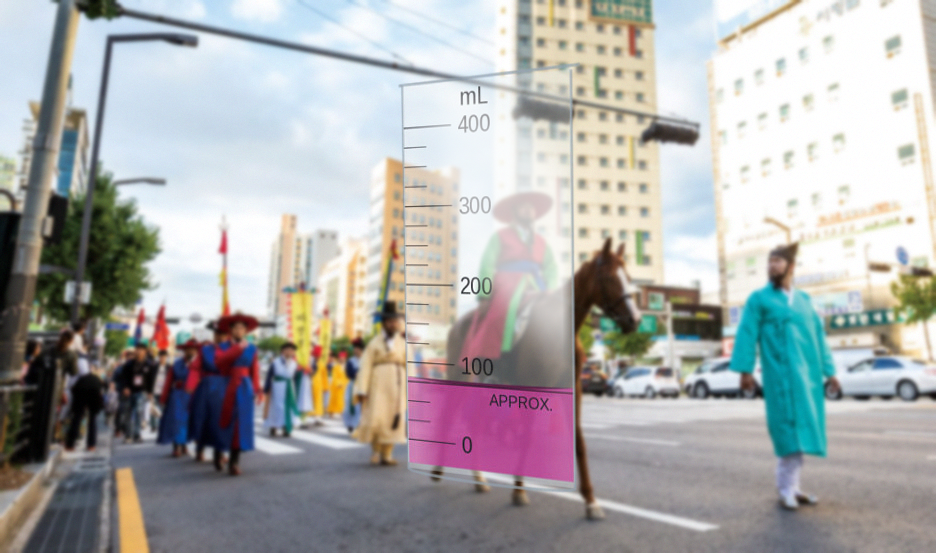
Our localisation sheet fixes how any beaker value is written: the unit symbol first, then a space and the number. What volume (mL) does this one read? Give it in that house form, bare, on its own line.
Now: mL 75
